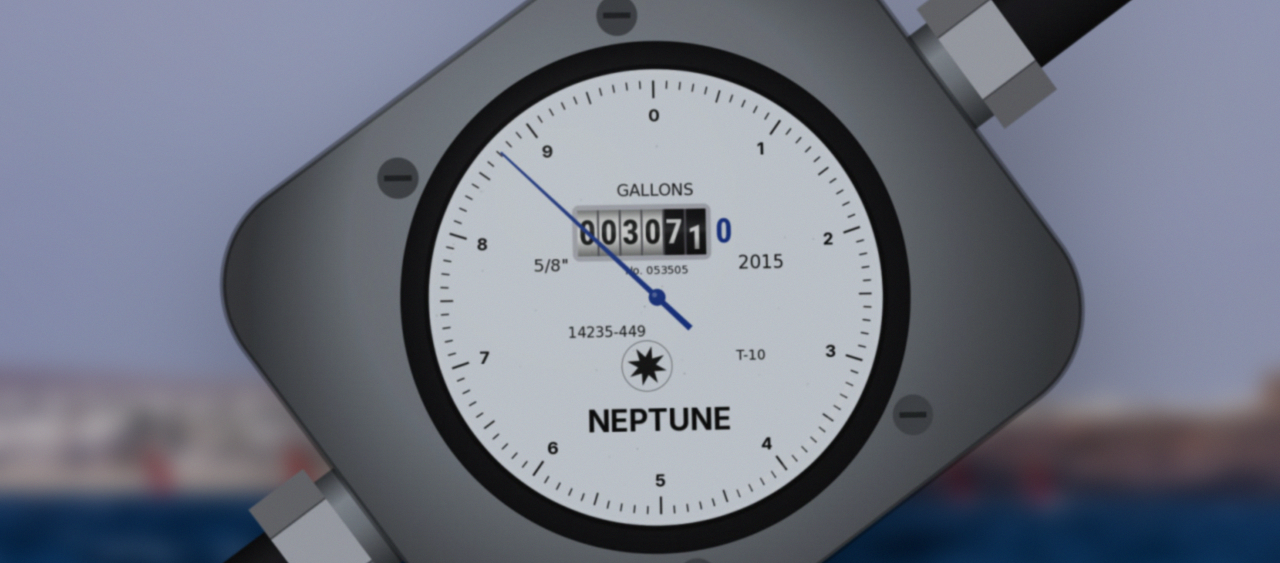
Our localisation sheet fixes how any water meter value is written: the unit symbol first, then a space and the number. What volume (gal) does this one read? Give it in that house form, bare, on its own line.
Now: gal 30708.7
